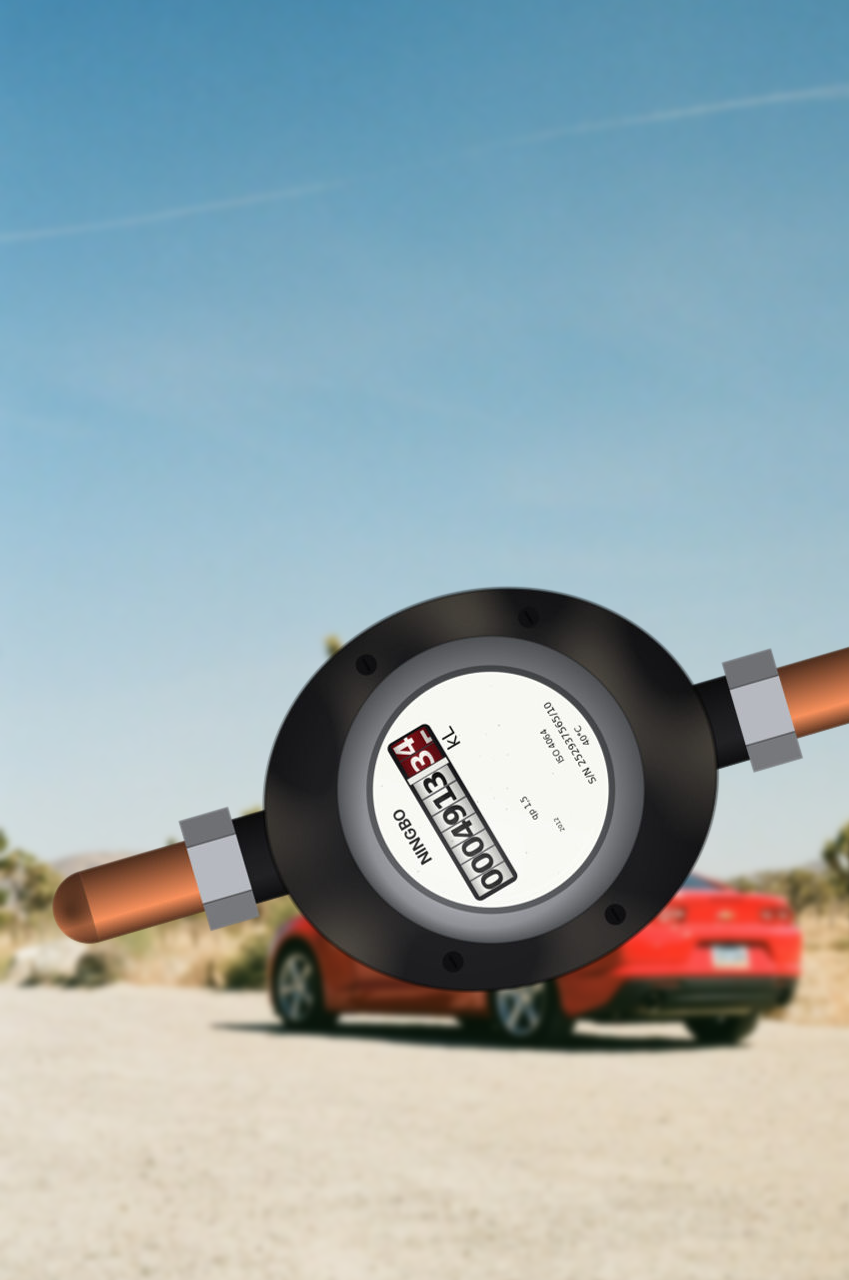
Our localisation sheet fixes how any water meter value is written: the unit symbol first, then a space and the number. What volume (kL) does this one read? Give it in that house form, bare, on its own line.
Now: kL 4913.34
